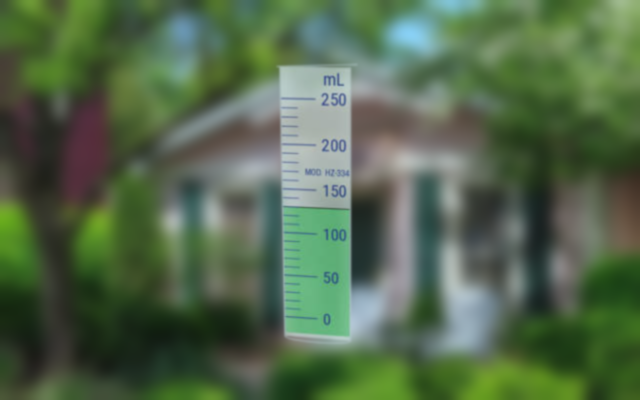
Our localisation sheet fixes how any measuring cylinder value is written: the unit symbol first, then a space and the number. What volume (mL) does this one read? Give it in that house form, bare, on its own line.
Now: mL 130
